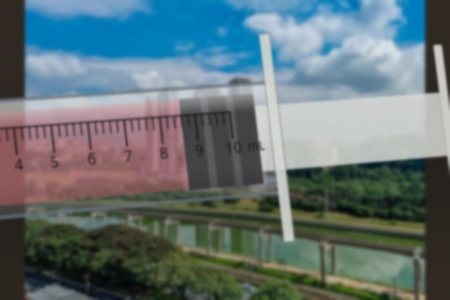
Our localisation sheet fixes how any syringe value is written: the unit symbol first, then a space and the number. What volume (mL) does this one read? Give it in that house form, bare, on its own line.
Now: mL 8.6
